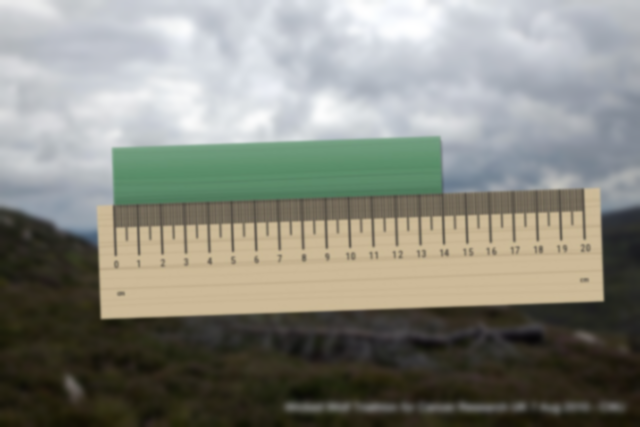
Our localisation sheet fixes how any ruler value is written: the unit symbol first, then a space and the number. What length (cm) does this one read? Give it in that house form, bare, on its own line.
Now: cm 14
